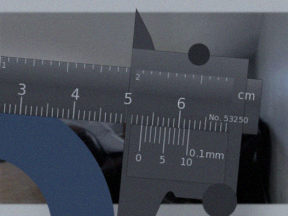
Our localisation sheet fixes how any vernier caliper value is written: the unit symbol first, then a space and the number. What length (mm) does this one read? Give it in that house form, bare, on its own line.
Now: mm 53.0
